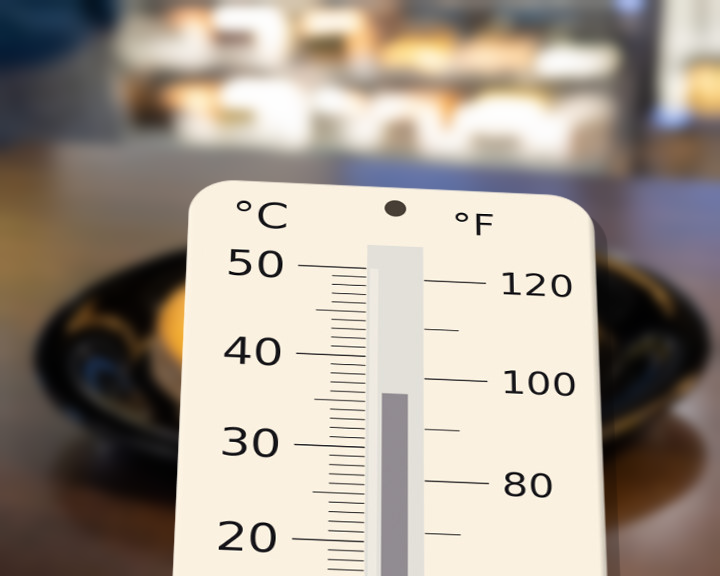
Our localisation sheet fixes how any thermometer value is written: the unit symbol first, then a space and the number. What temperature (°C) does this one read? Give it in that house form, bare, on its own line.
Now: °C 36
